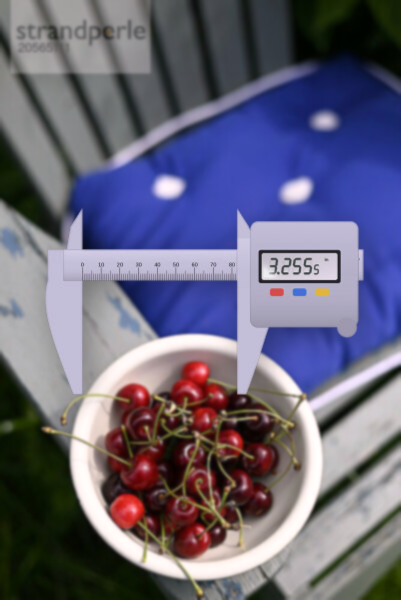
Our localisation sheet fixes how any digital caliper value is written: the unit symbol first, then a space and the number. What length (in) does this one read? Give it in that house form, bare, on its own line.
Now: in 3.2555
